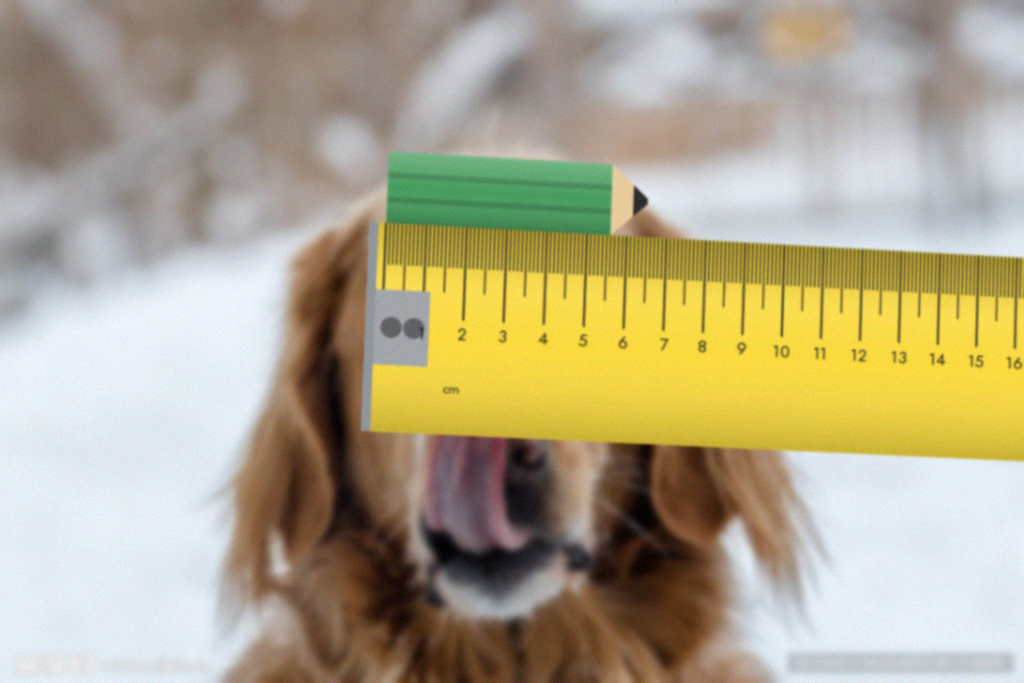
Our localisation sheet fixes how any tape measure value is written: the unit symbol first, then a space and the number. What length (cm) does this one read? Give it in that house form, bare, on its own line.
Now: cm 6.5
